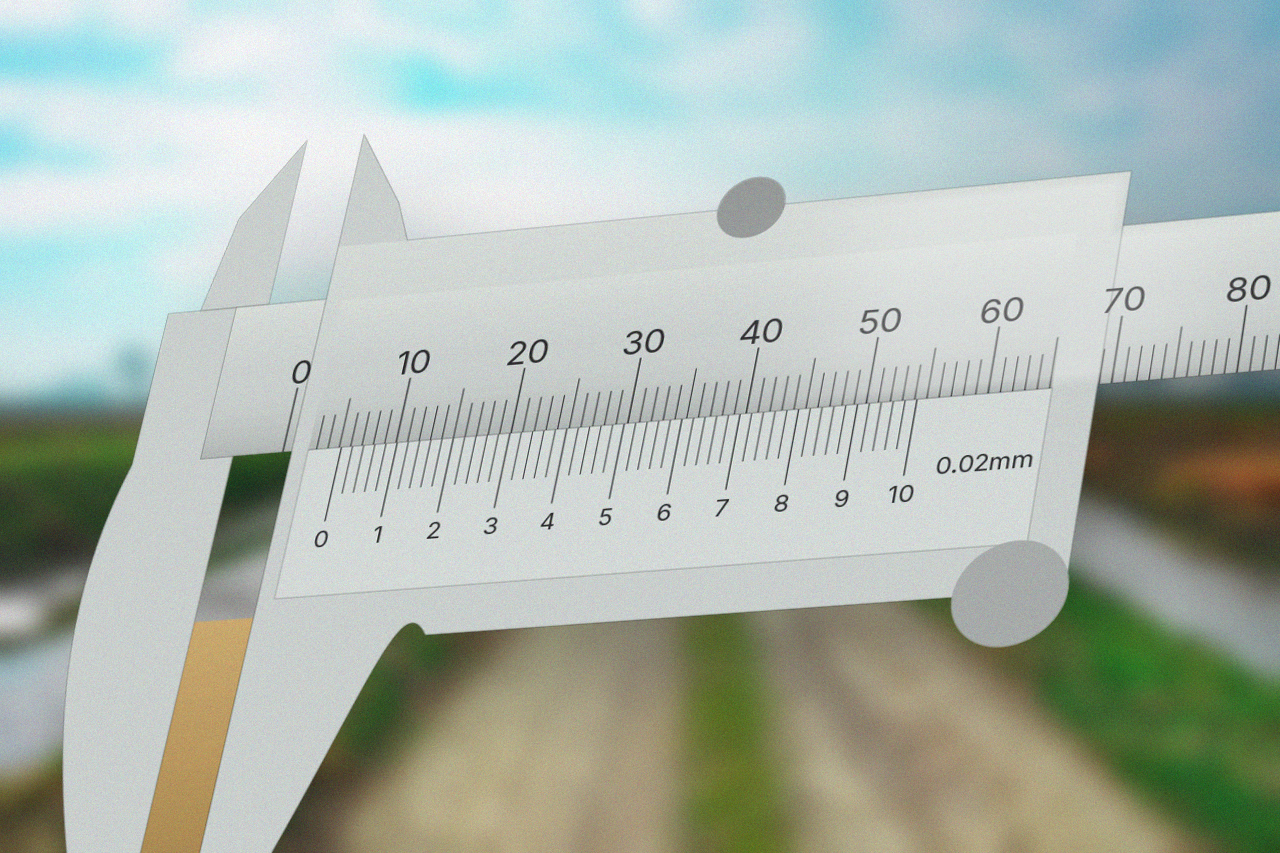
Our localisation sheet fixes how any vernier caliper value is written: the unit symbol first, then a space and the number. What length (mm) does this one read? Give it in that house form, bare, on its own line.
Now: mm 5.2
